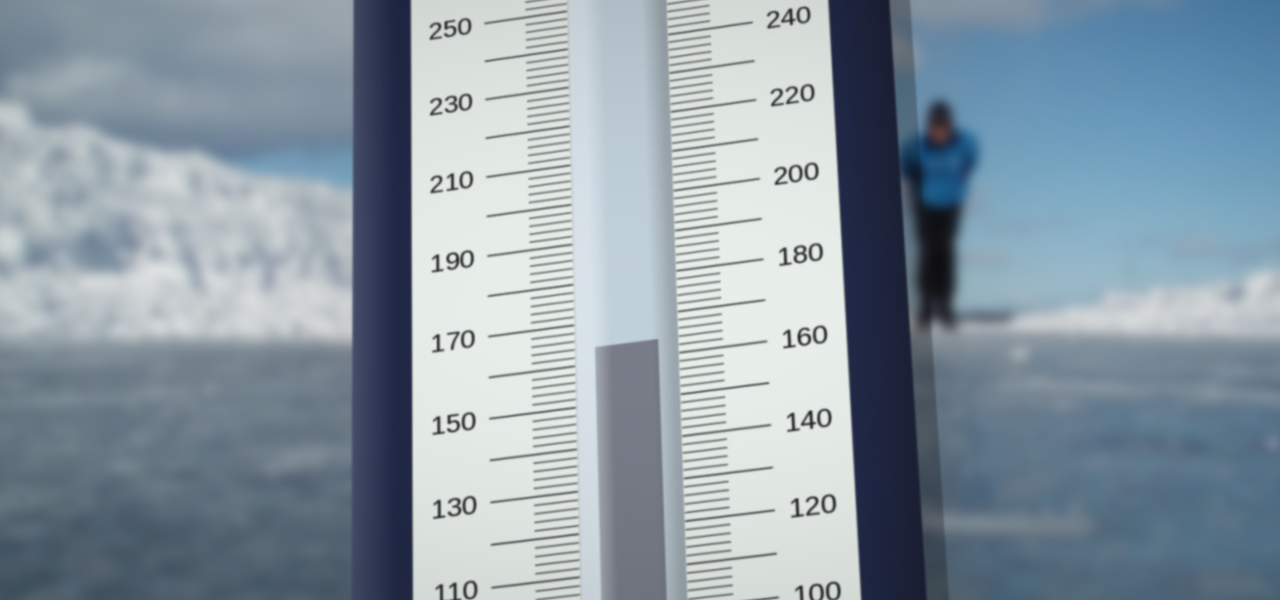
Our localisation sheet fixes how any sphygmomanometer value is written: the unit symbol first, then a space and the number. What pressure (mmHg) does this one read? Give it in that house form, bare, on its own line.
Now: mmHg 164
